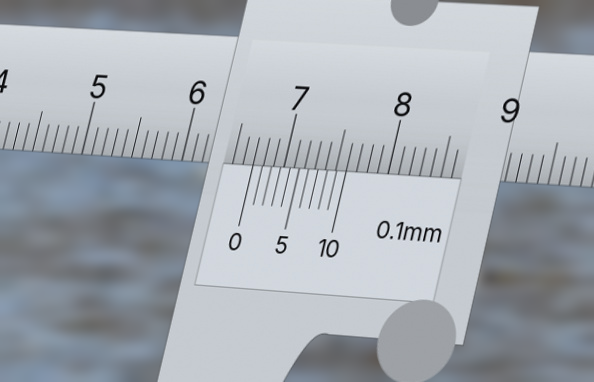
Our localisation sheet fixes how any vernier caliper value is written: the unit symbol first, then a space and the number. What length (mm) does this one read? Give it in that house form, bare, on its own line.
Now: mm 67.0
